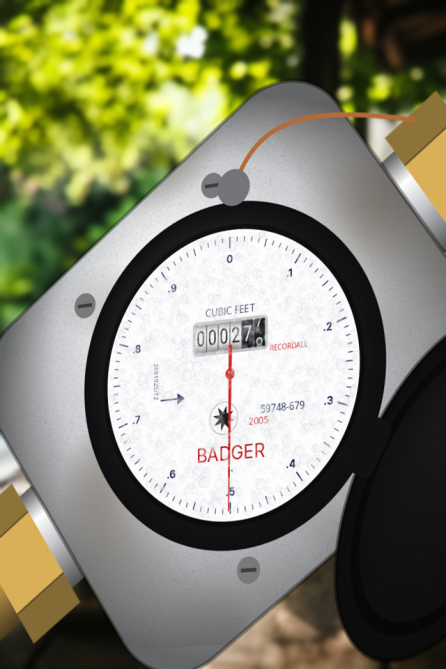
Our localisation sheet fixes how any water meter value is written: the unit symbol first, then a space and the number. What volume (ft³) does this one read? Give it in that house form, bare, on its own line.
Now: ft³ 277.50
